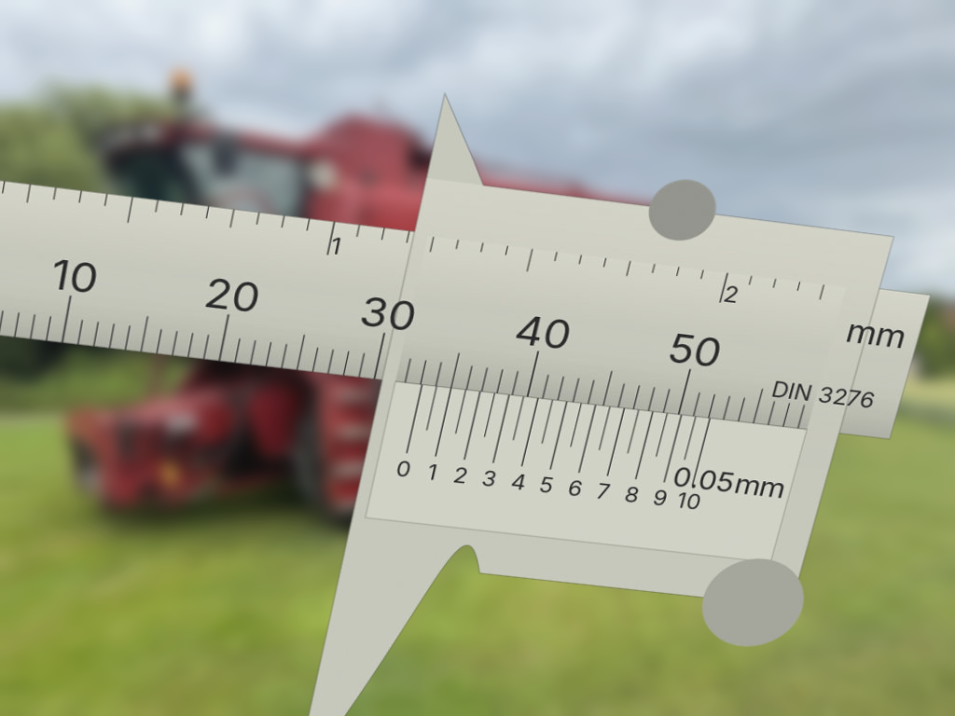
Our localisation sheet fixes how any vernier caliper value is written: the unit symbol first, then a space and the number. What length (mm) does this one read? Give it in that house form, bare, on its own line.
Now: mm 33.1
